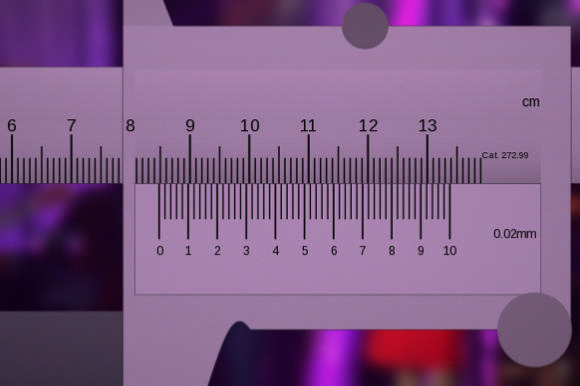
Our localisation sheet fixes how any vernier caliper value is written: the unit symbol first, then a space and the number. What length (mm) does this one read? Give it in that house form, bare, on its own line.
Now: mm 84.8
